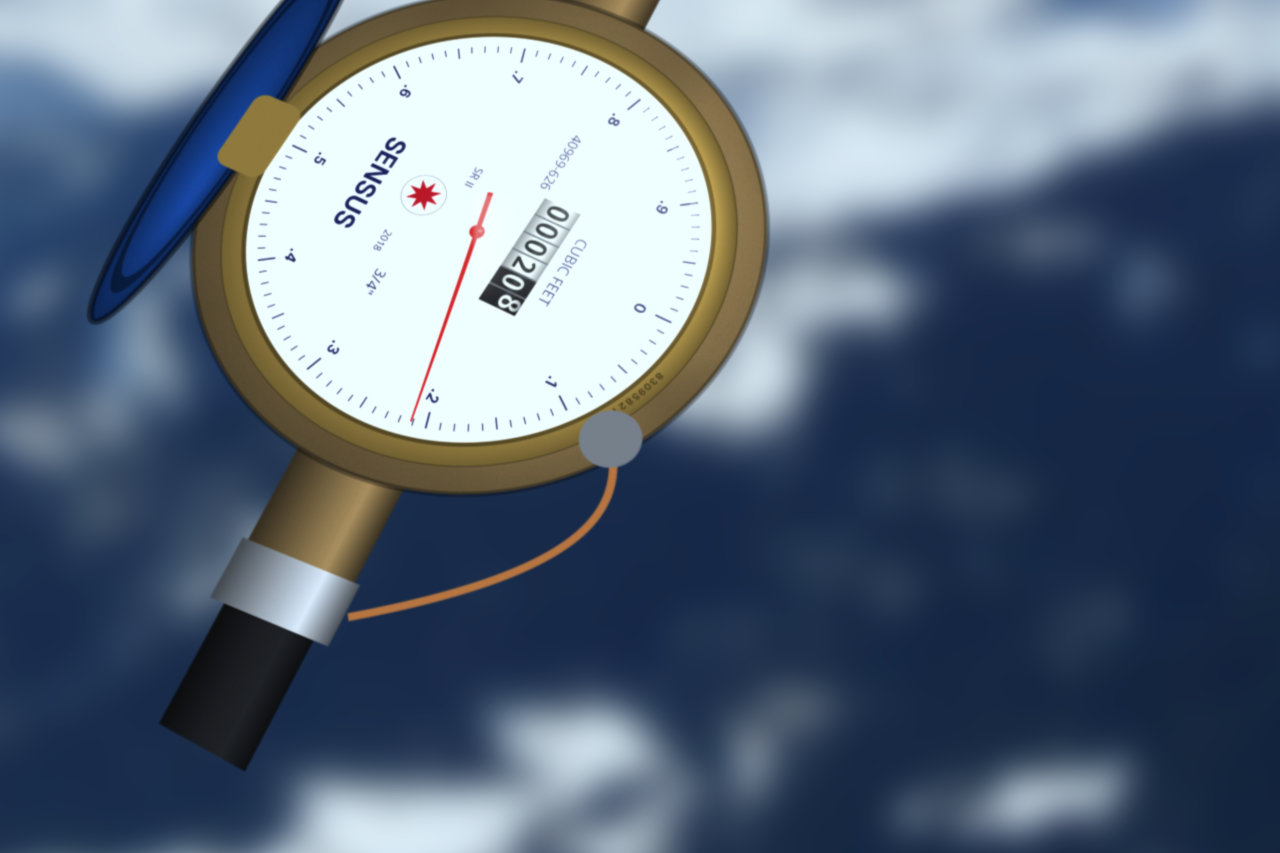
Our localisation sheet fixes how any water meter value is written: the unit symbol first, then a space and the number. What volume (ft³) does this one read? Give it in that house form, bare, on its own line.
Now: ft³ 208.21
